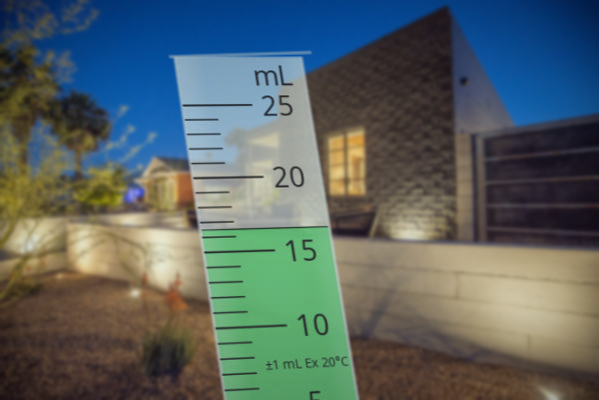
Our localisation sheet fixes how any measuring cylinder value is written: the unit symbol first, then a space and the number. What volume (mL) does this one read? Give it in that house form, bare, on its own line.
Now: mL 16.5
